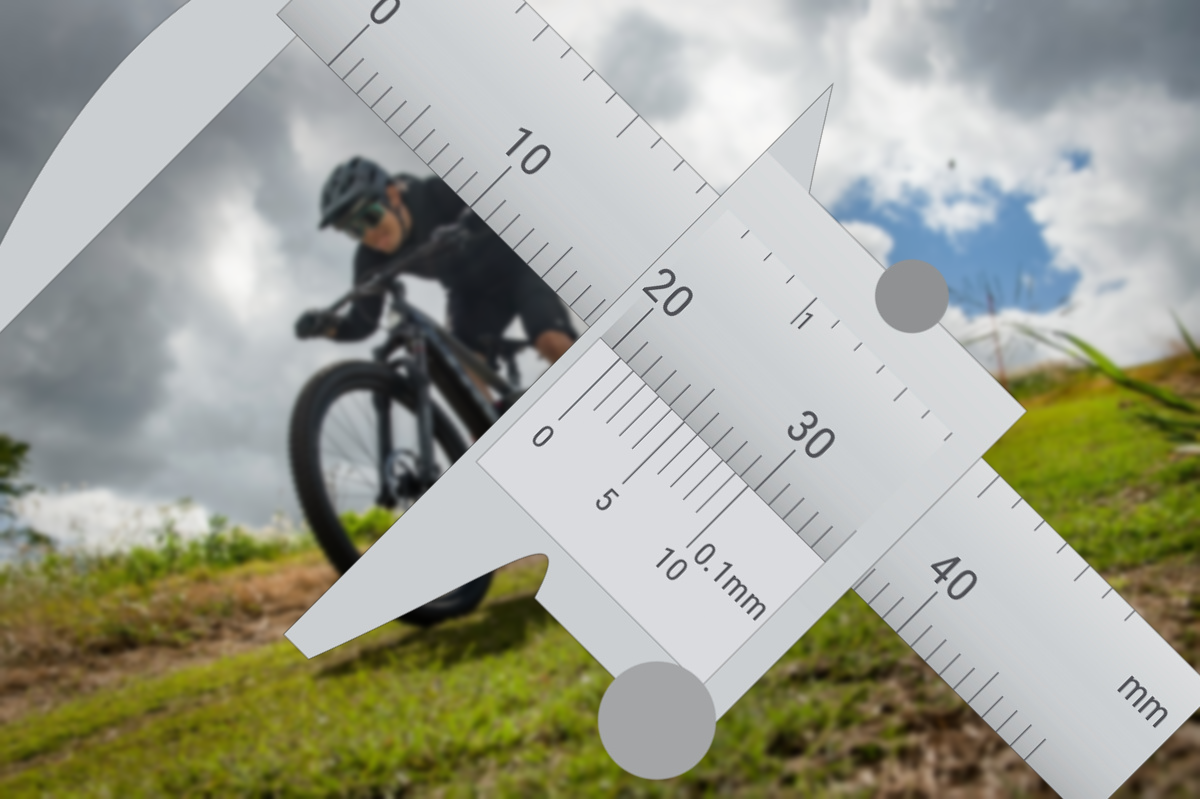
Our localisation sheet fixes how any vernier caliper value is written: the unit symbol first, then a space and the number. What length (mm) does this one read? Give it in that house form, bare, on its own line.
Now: mm 20.6
